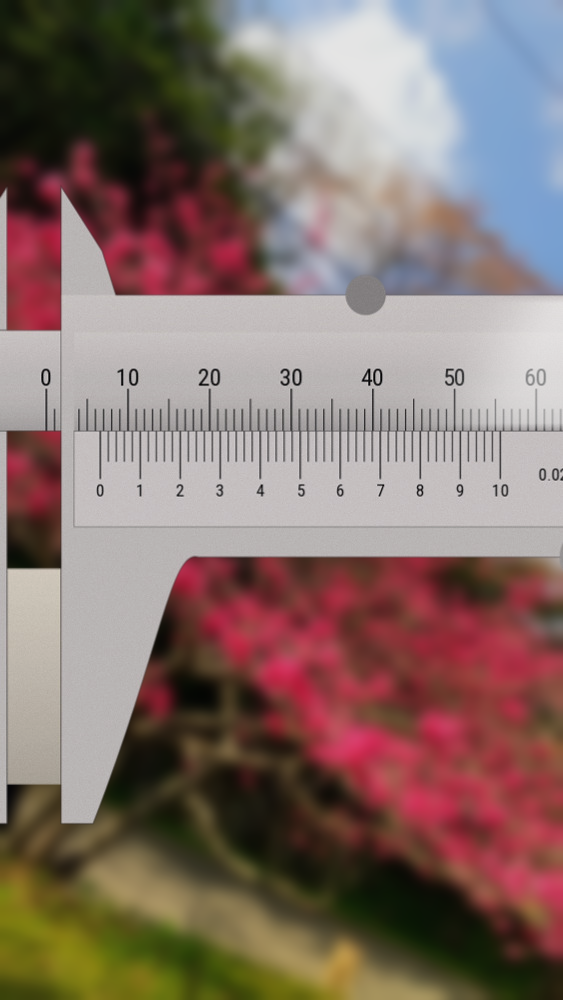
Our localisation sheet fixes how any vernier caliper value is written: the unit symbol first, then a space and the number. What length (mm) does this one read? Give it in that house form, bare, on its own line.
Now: mm 6.6
